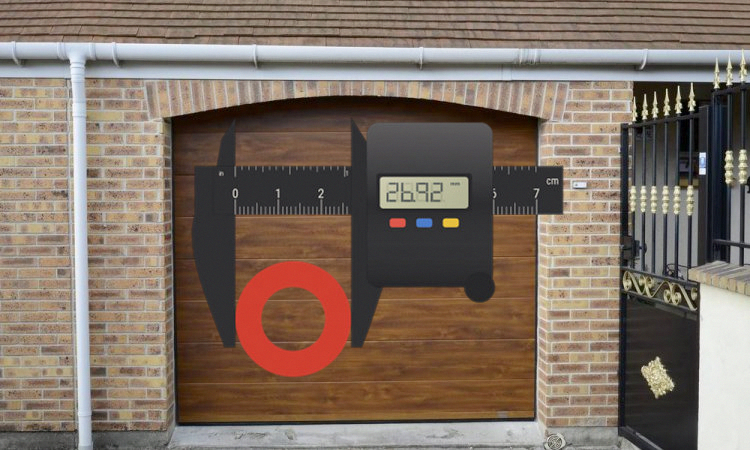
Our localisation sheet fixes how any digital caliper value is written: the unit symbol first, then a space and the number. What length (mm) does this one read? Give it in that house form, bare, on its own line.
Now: mm 26.92
